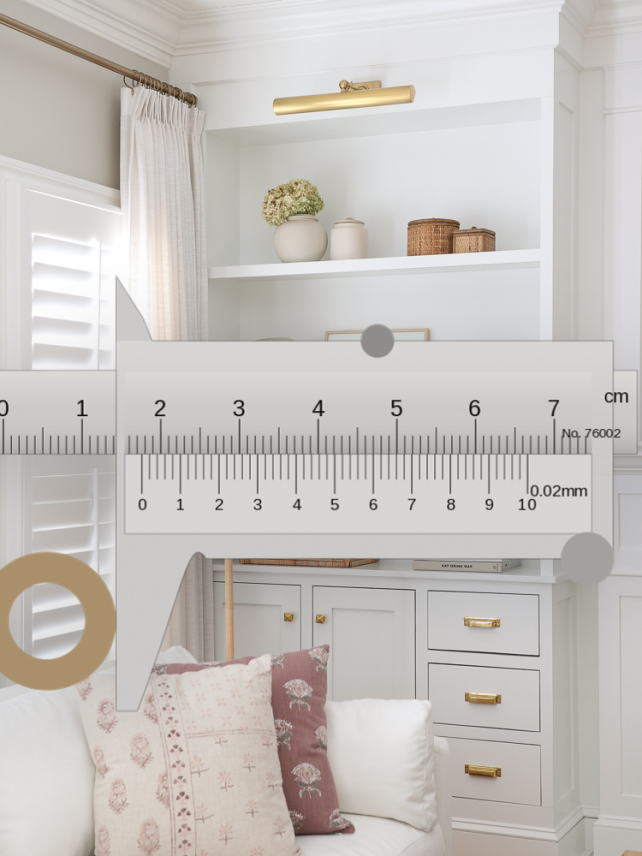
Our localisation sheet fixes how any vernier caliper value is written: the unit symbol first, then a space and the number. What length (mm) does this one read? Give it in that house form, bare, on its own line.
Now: mm 17.6
